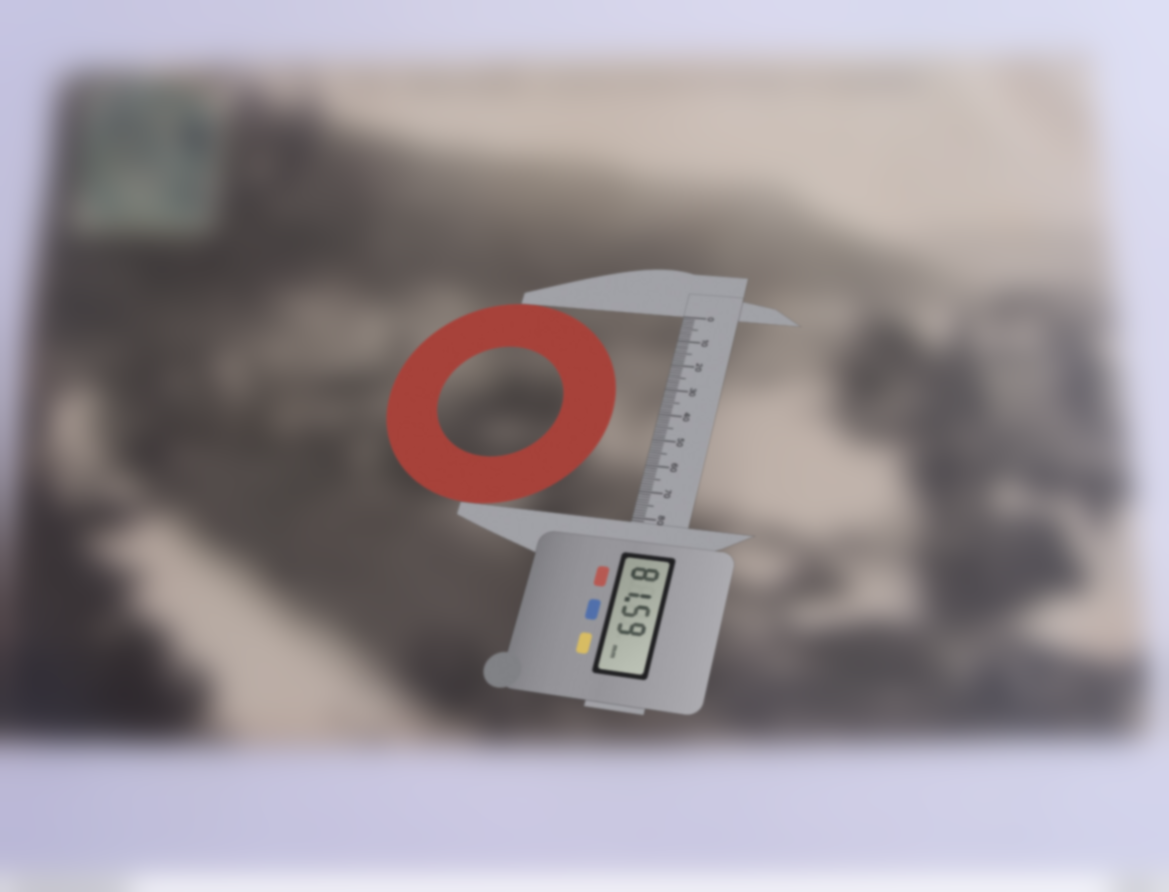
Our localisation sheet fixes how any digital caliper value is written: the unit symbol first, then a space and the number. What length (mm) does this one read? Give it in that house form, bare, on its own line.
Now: mm 81.59
